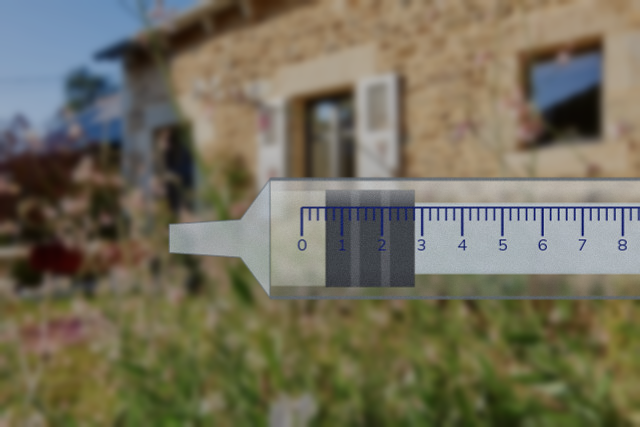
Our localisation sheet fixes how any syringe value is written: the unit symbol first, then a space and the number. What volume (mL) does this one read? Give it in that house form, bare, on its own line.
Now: mL 0.6
